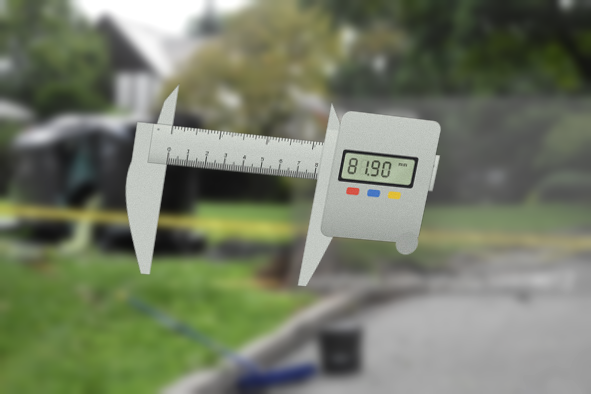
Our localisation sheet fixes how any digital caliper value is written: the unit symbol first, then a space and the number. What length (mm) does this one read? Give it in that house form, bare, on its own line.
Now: mm 81.90
